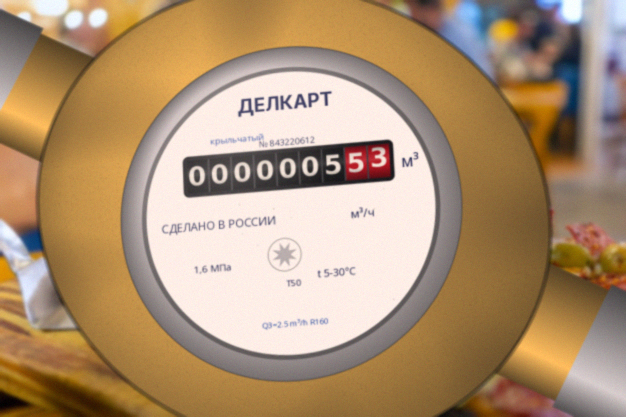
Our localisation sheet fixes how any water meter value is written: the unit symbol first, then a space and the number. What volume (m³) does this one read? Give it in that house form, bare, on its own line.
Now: m³ 5.53
